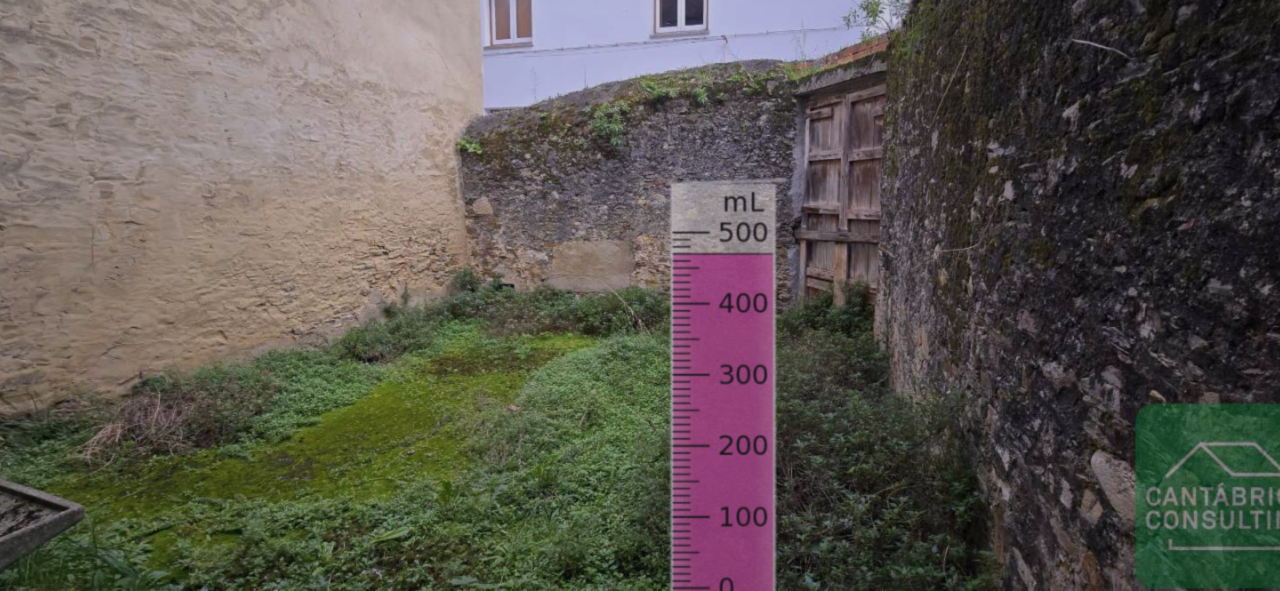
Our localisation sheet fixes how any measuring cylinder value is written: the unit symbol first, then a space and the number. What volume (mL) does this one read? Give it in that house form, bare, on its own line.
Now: mL 470
